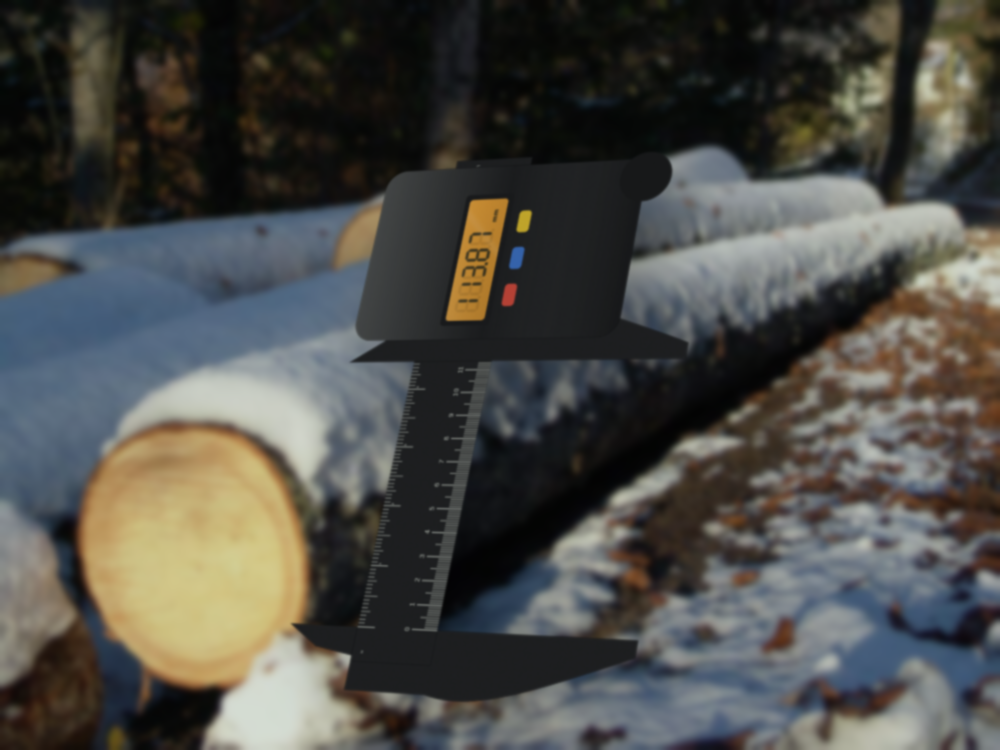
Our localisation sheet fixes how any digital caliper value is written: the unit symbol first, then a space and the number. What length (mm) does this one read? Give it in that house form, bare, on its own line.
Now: mm 113.87
